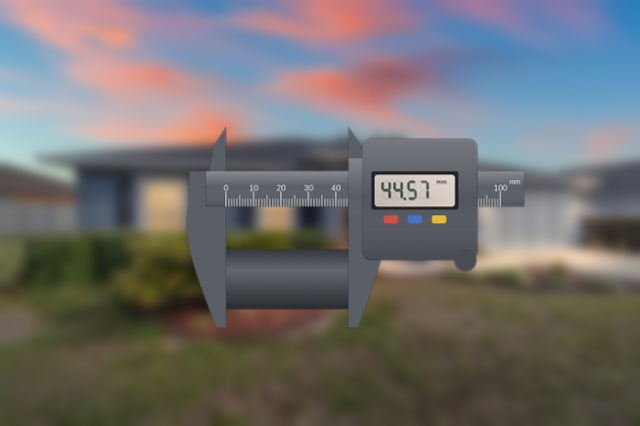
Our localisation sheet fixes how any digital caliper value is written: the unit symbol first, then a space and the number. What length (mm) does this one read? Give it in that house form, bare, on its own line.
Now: mm 44.57
